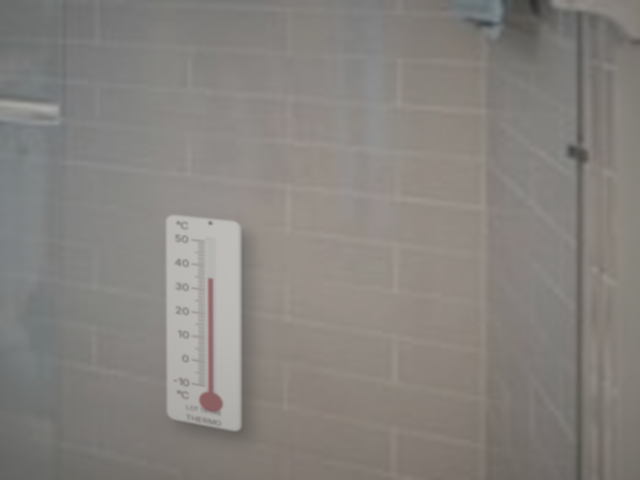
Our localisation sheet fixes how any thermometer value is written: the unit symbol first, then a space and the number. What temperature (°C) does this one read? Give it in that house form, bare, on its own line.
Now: °C 35
